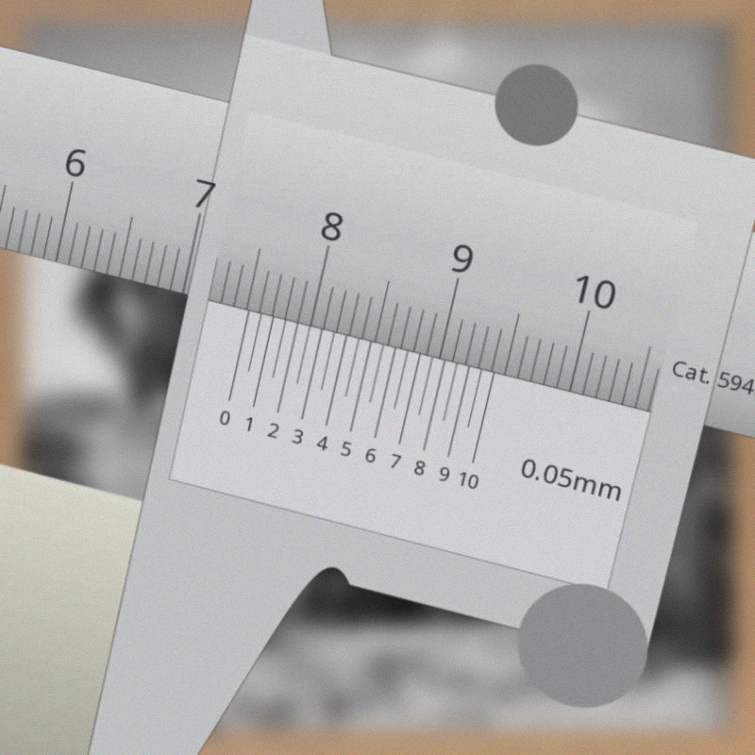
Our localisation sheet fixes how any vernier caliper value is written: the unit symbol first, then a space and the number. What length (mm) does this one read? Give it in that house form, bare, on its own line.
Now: mm 75.2
